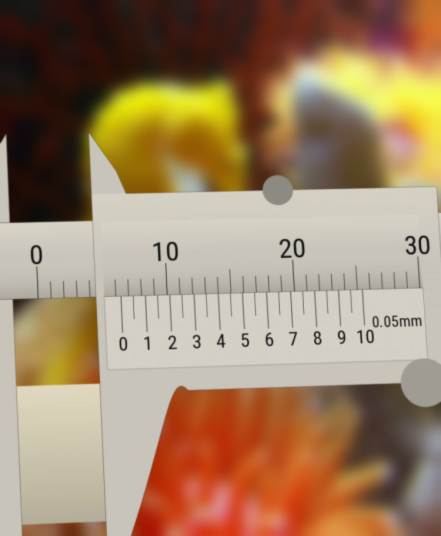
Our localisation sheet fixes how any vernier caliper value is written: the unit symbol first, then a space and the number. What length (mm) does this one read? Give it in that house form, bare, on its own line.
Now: mm 6.4
